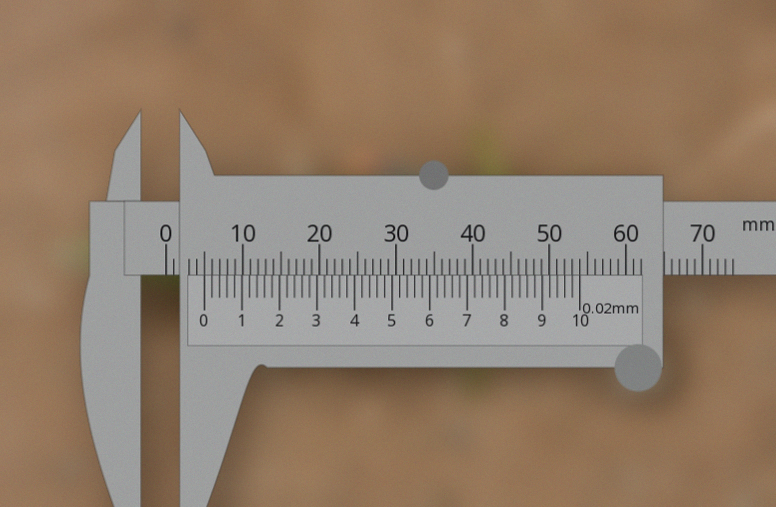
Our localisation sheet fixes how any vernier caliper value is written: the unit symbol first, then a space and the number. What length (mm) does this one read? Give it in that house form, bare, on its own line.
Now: mm 5.0
